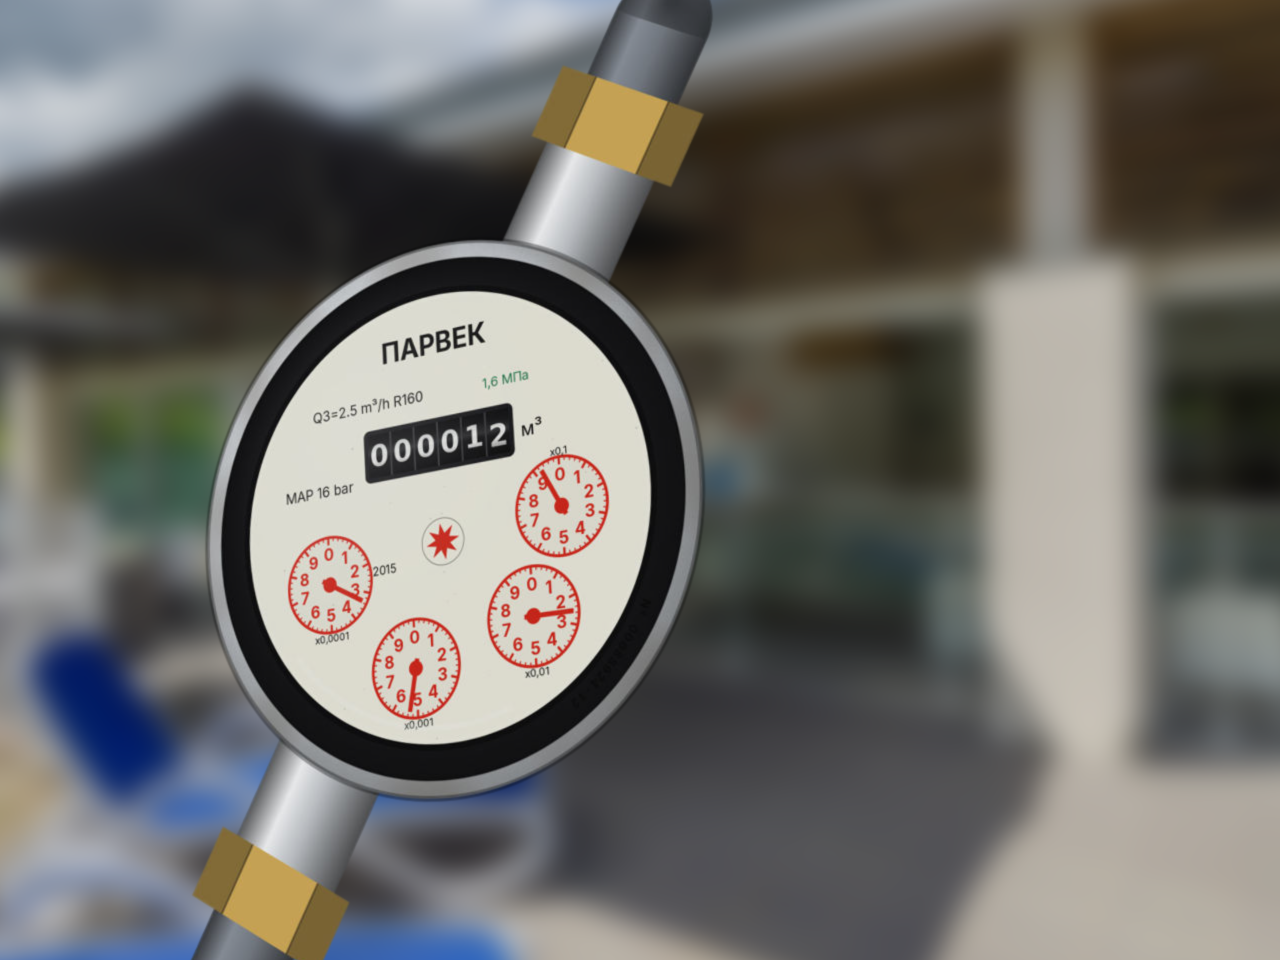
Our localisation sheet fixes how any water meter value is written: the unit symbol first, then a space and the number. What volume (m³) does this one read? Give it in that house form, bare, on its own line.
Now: m³ 11.9253
